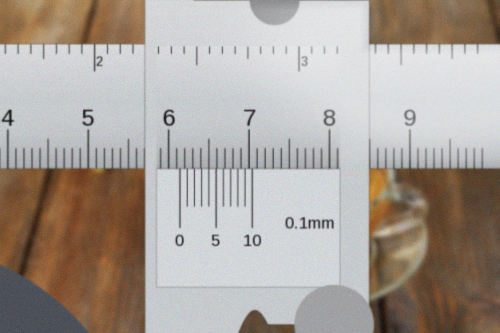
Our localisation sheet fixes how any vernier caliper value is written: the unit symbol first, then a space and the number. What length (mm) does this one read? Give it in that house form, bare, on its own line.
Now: mm 61.4
